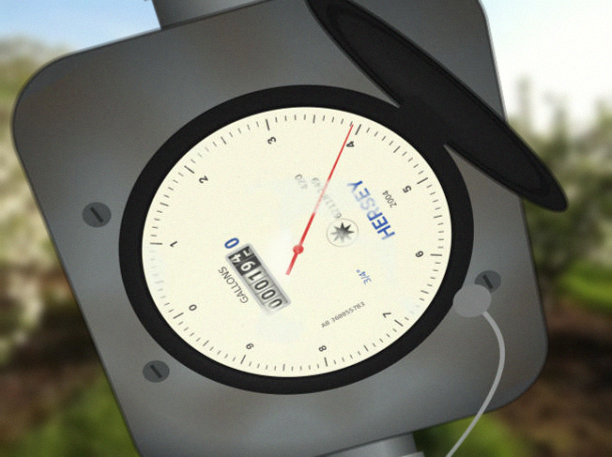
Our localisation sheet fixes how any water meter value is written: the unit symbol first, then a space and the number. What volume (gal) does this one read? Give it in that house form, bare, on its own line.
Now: gal 1943.9
